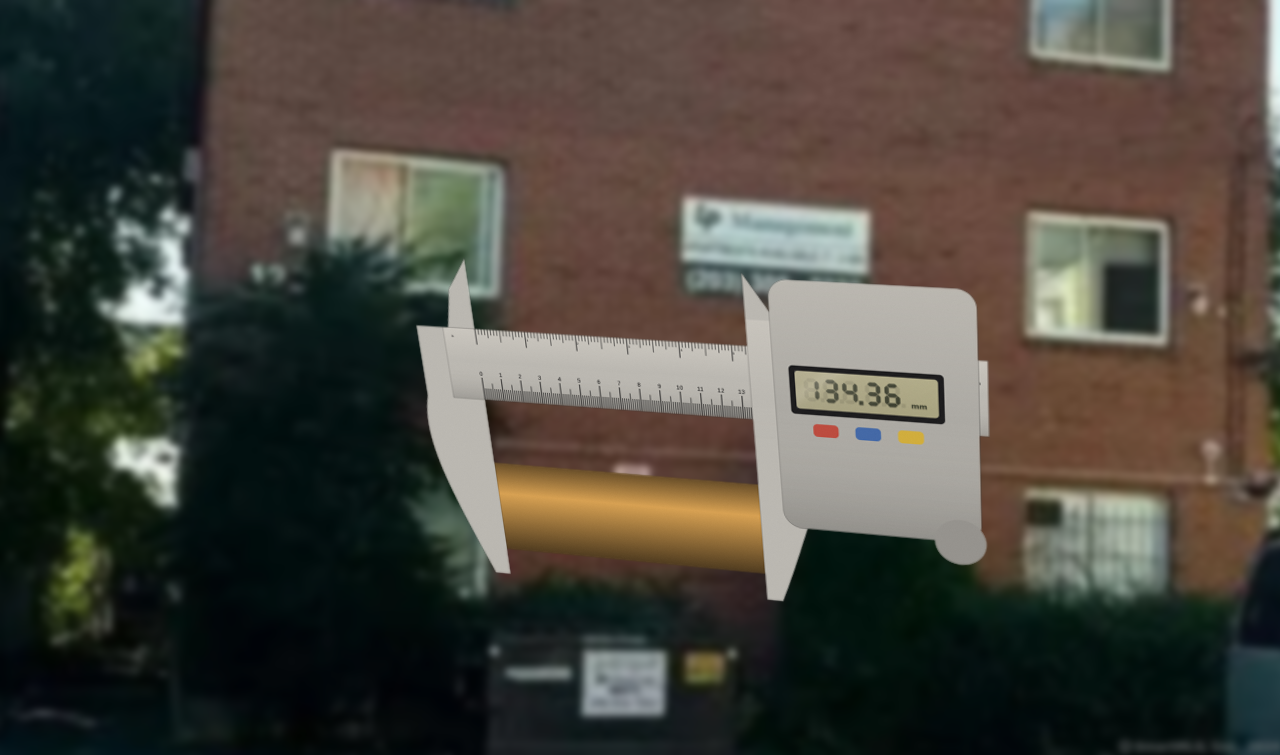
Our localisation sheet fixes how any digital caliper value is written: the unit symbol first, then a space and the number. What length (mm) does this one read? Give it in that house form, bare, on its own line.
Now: mm 134.36
